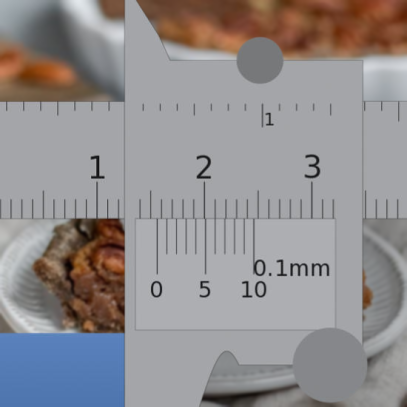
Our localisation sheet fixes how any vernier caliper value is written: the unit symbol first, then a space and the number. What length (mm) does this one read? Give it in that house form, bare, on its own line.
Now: mm 15.6
